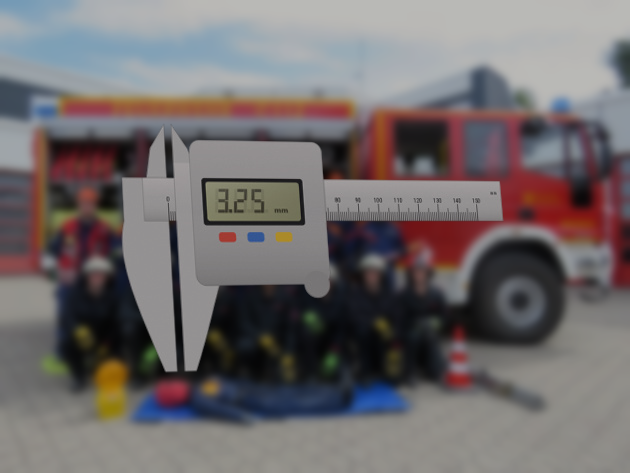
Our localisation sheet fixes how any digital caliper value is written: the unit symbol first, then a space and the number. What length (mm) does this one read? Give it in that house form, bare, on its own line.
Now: mm 3.25
